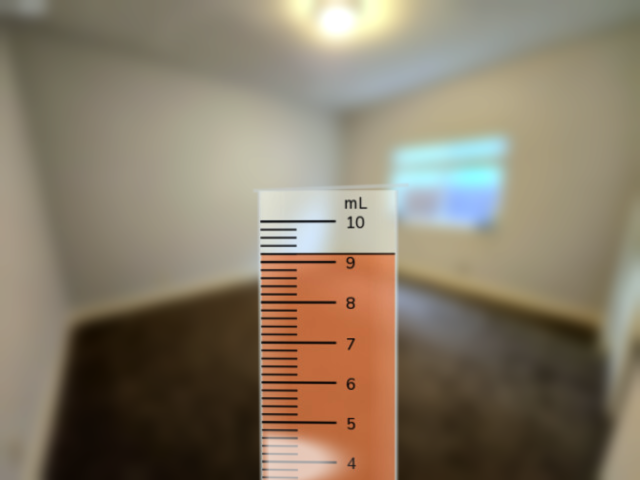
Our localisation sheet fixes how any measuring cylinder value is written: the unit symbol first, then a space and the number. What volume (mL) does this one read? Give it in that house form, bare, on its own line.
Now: mL 9.2
